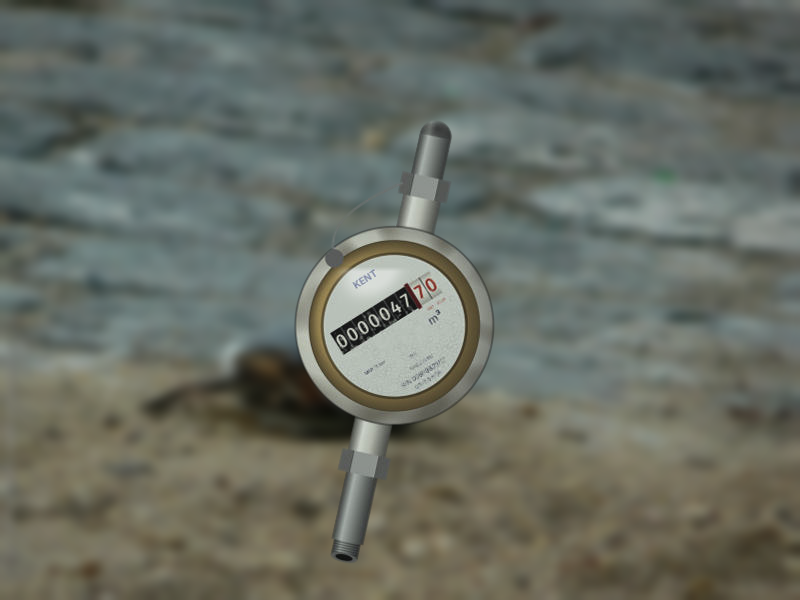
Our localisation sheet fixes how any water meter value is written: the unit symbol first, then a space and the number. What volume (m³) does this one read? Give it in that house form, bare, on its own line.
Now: m³ 47.70
